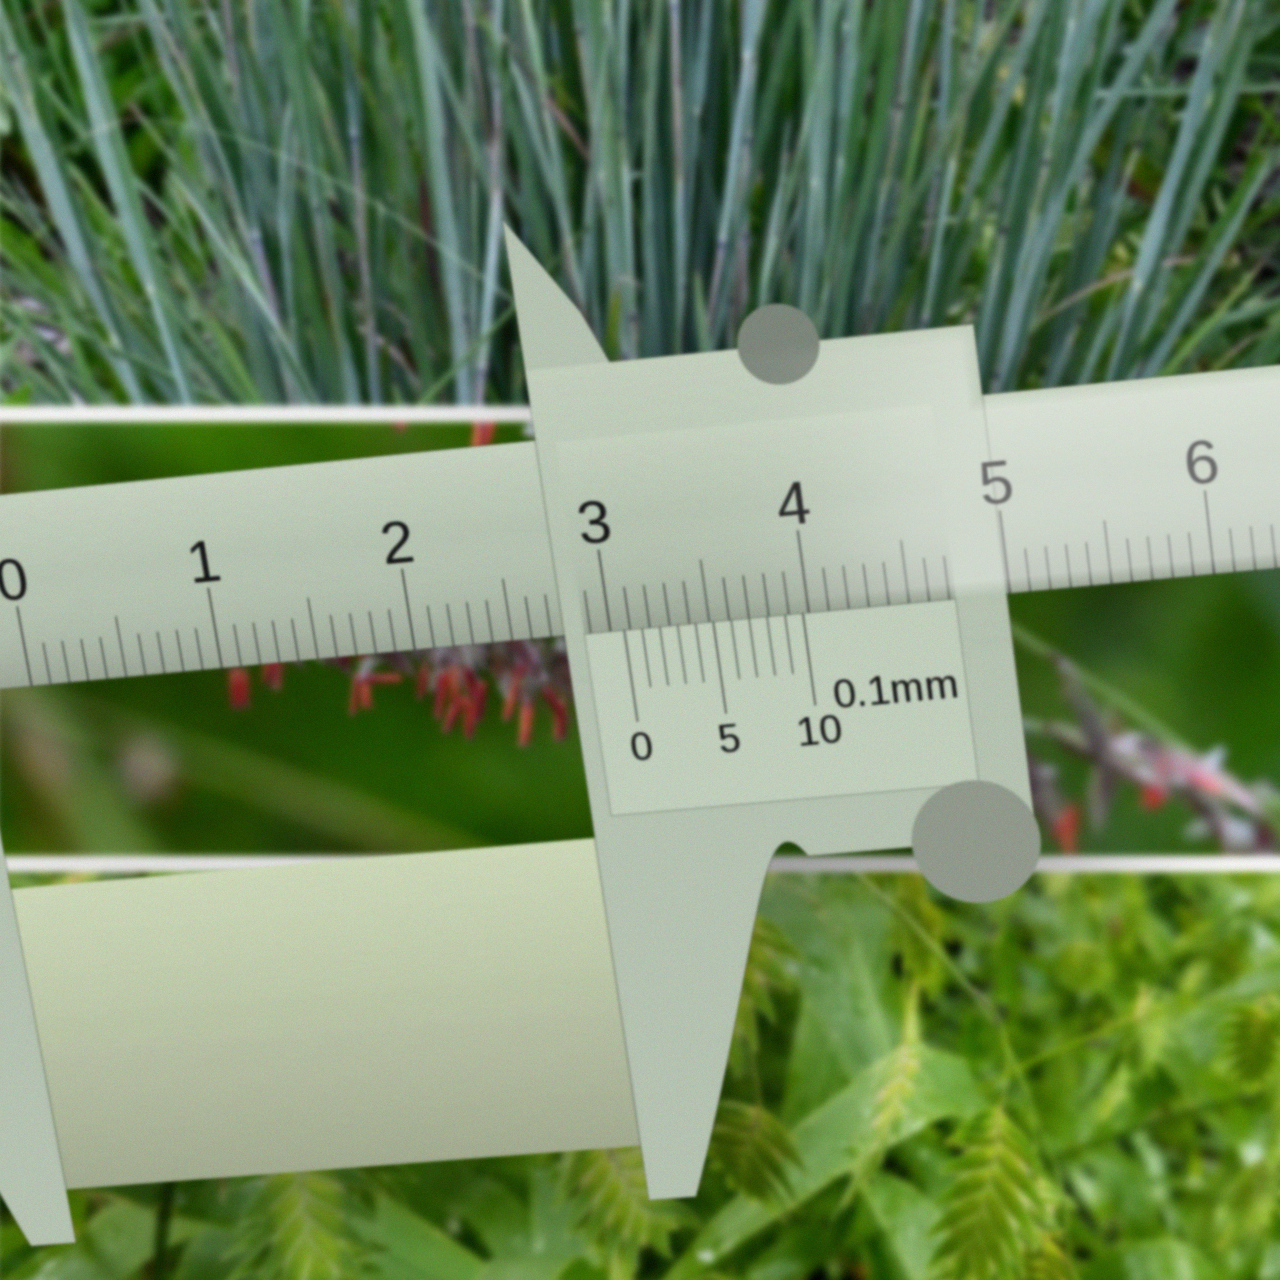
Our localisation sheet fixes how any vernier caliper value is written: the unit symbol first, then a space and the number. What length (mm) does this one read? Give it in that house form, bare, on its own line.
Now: mm 30.7
